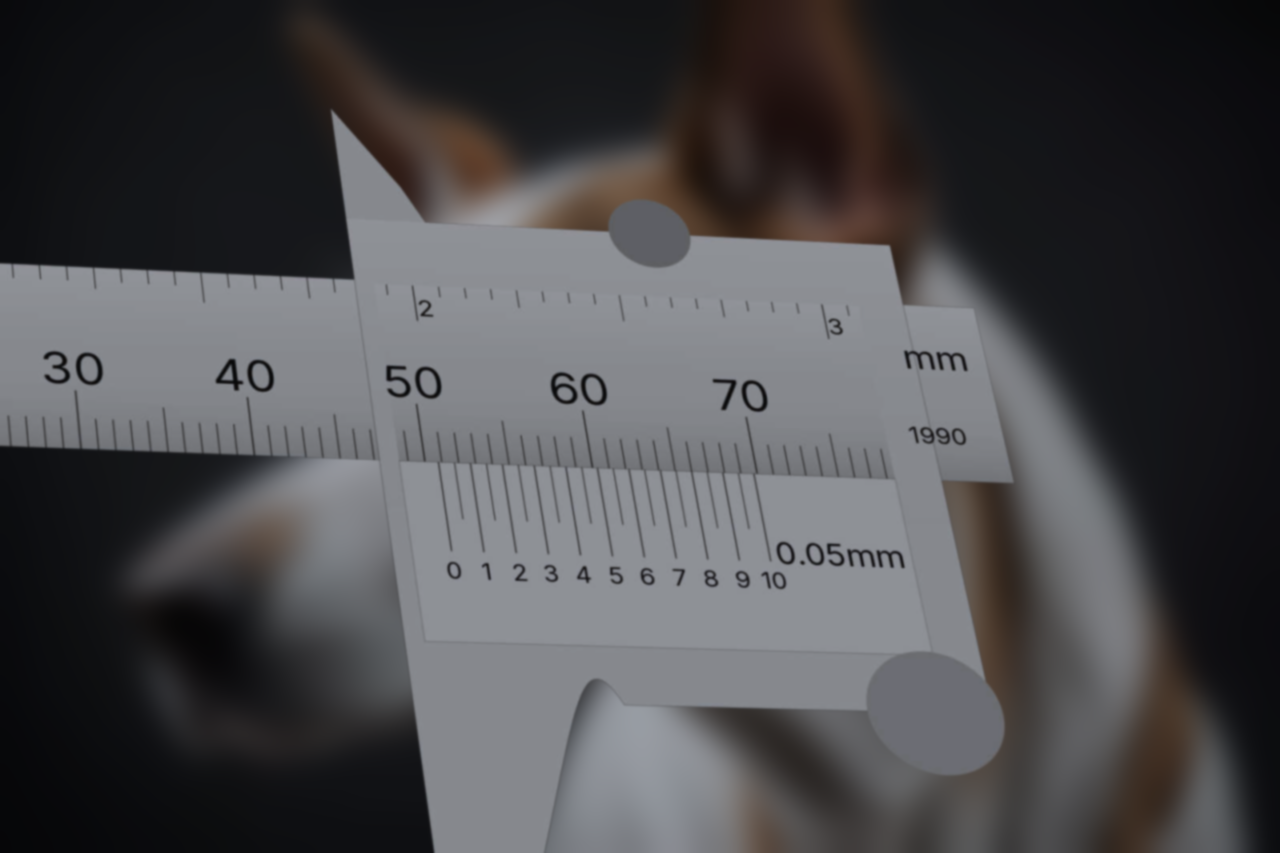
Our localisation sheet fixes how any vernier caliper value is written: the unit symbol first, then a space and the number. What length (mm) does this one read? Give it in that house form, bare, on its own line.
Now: mm 50.8
